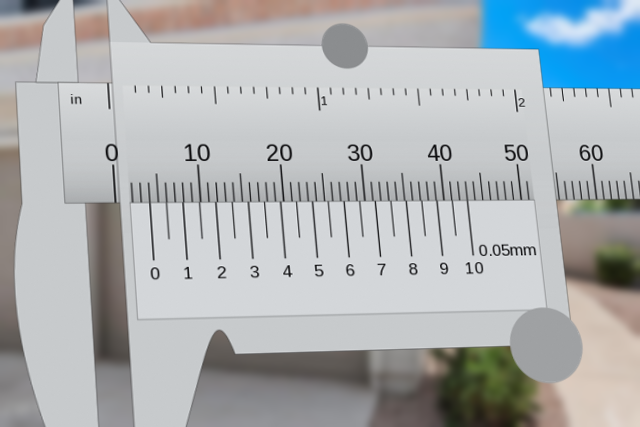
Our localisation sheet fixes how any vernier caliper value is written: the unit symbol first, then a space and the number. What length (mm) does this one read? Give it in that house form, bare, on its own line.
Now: mm 4.0
